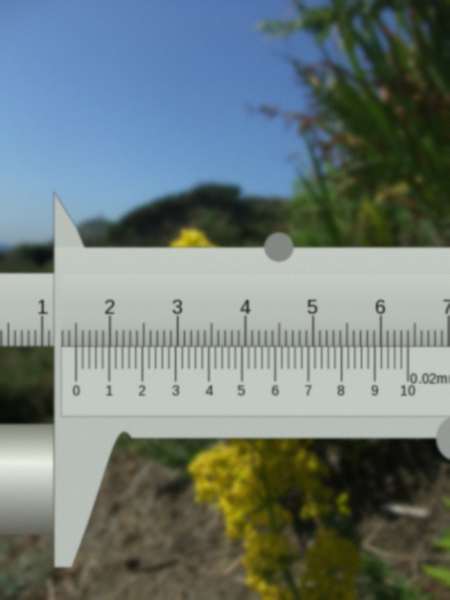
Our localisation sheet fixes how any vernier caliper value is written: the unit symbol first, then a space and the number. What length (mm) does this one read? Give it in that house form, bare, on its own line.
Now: mm 15.0
